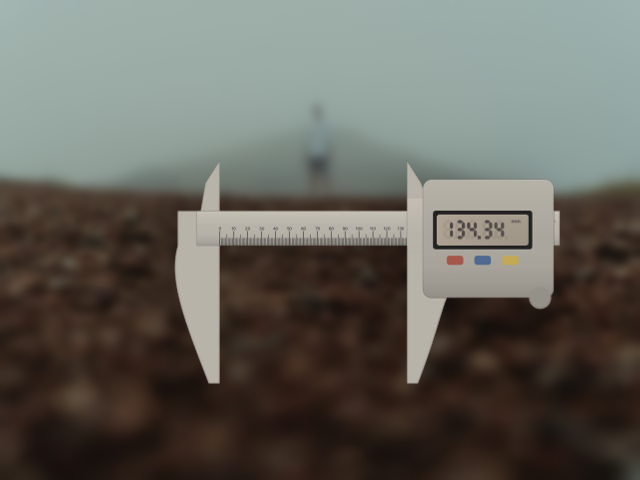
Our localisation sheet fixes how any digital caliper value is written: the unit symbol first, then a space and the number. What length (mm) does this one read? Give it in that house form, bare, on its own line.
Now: mm 134.34
